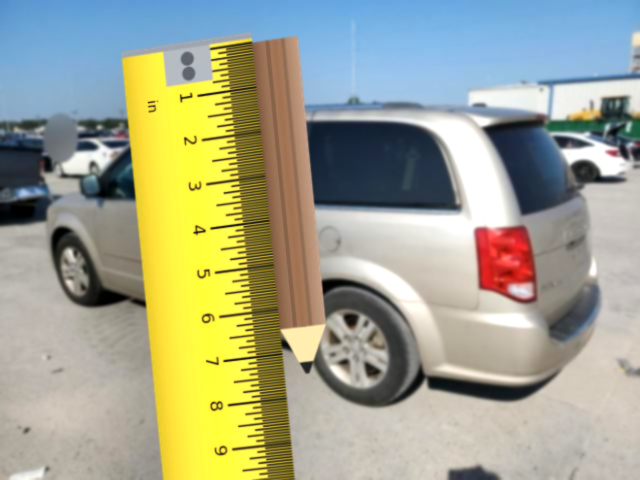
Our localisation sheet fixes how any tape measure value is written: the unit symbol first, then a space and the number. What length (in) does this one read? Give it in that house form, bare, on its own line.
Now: in 7.5
